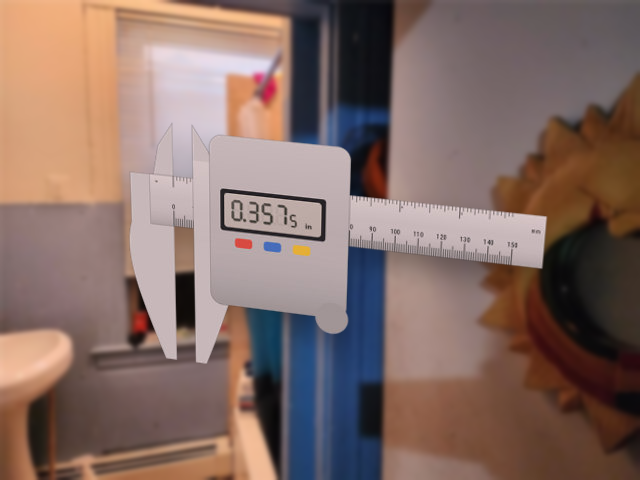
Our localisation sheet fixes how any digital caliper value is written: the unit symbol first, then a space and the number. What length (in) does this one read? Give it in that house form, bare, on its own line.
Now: in 0.3575
